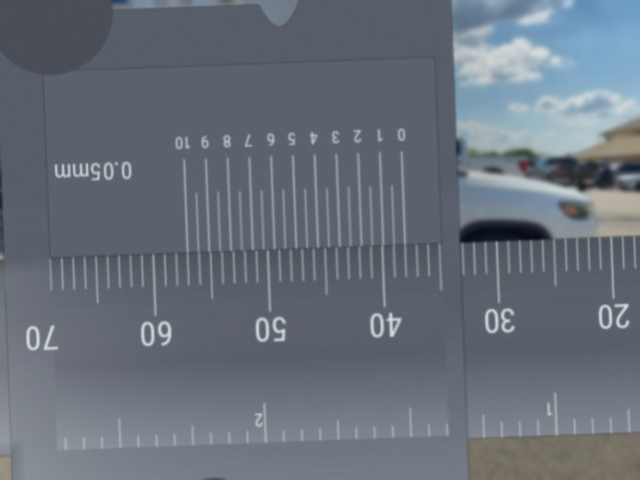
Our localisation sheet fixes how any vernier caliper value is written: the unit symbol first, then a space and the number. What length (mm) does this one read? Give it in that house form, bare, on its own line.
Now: mm 38.0
